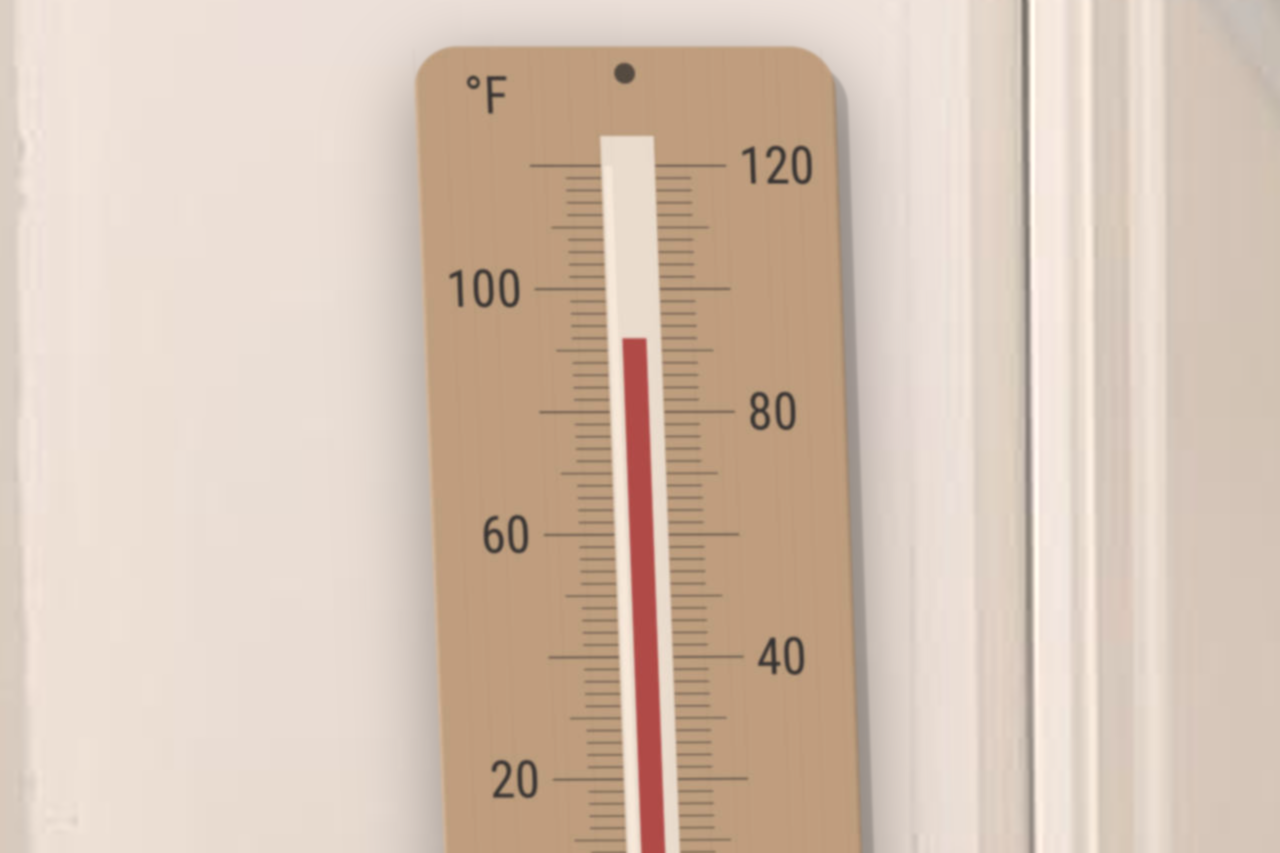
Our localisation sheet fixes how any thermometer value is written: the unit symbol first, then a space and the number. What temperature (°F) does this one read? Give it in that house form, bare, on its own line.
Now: °F 92
